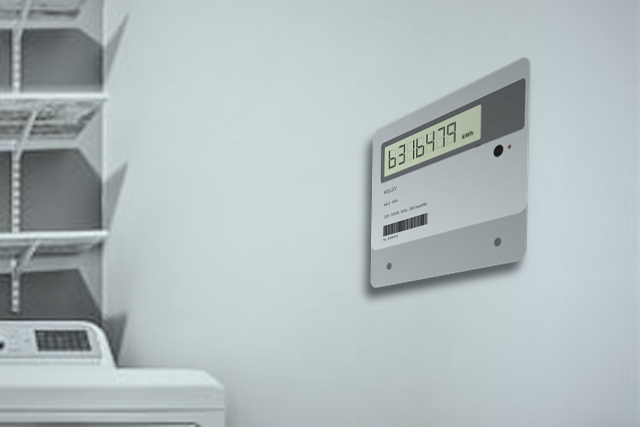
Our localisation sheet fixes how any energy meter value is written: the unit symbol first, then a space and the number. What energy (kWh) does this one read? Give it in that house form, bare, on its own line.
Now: kWh 6316479
